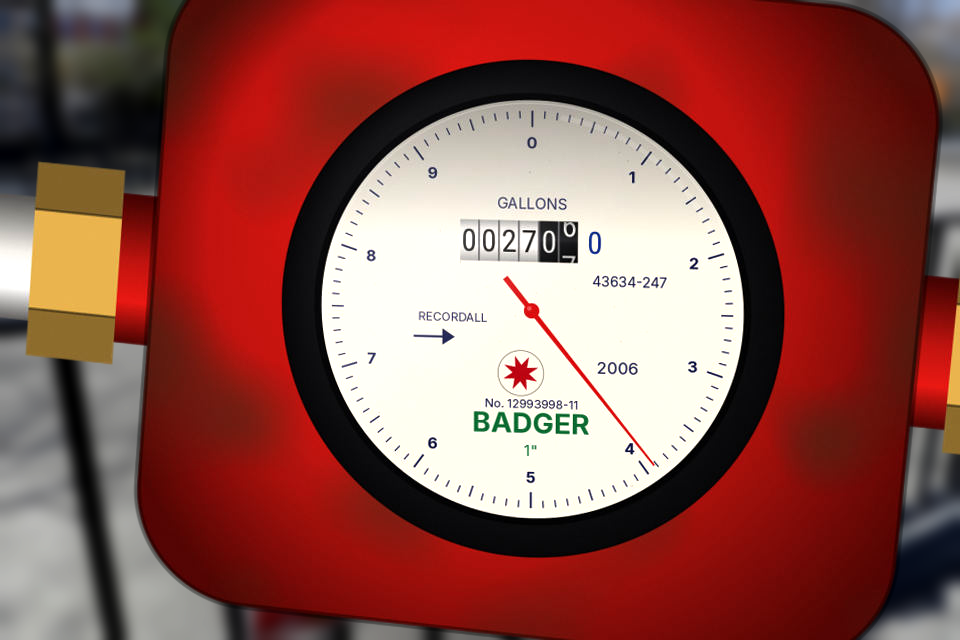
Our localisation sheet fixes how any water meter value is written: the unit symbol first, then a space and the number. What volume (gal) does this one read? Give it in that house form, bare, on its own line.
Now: gal 27063.9
